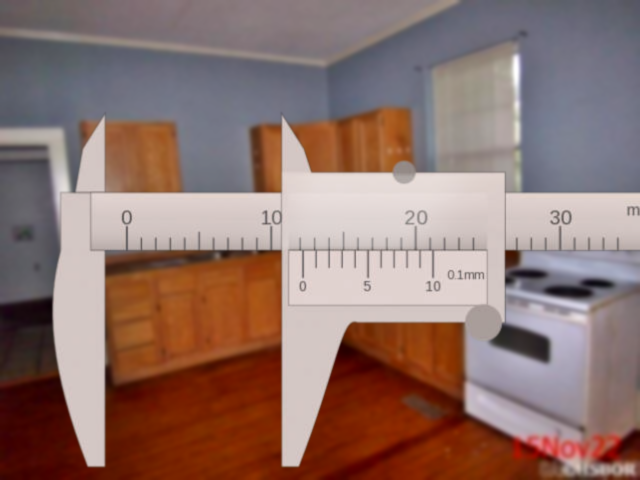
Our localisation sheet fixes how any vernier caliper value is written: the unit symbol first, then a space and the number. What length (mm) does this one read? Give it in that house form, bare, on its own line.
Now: mm 12.2
